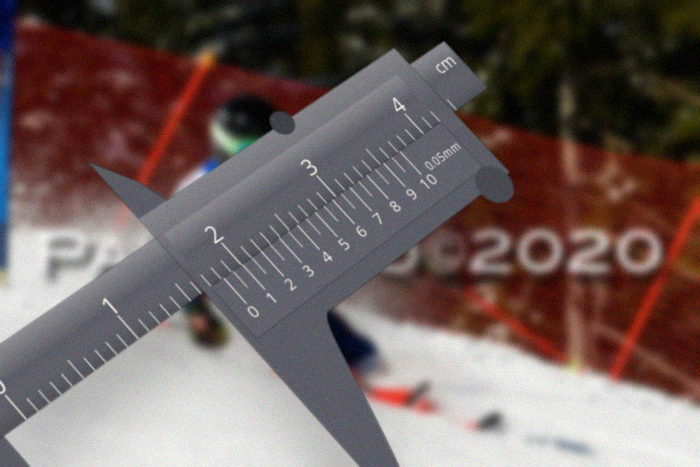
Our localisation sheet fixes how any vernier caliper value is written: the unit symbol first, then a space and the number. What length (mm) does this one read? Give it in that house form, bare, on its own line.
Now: mm 18.2
